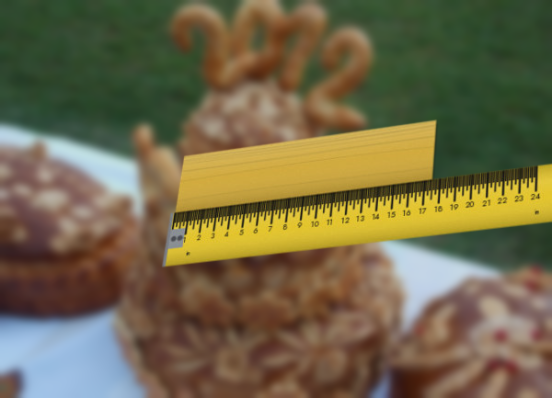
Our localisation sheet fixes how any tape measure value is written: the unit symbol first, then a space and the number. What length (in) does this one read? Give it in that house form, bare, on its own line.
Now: in 17.5
